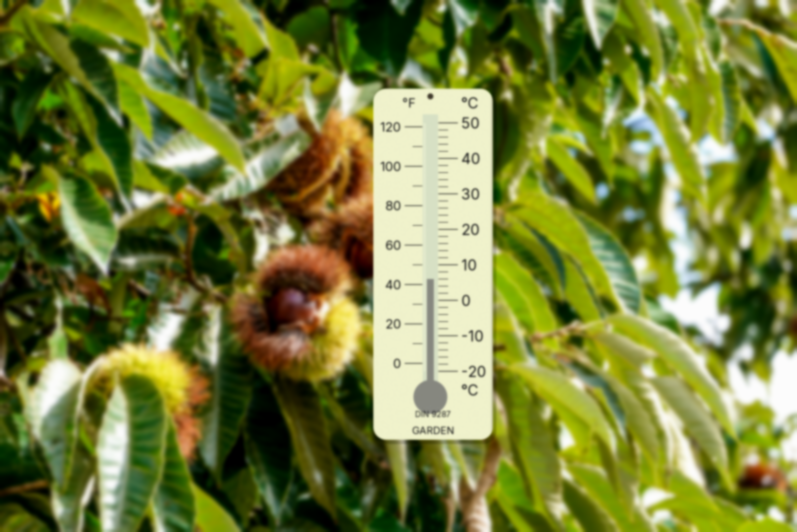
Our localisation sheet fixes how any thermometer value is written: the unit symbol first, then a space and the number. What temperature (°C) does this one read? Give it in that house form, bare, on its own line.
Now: °C 6
